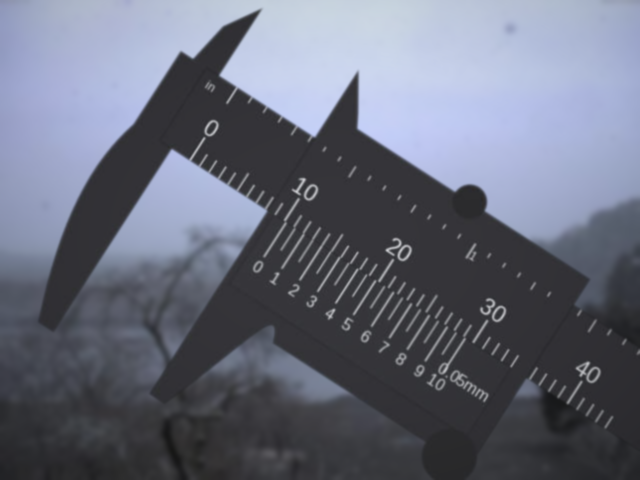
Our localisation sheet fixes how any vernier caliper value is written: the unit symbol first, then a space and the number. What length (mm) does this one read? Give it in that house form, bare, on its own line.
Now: mm 10.2
